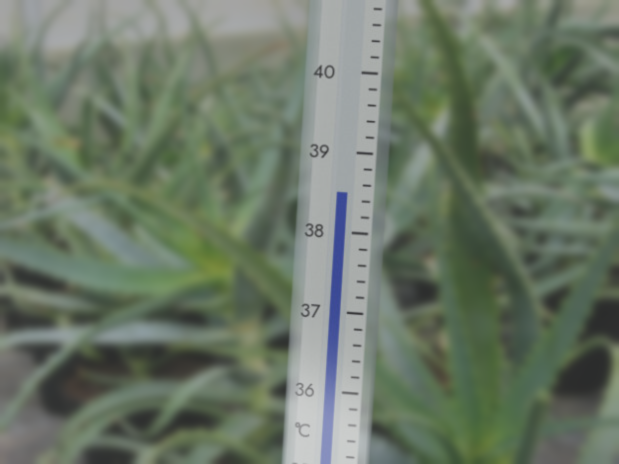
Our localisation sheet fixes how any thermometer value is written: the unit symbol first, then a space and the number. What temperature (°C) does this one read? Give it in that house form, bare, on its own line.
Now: °C 38.5
